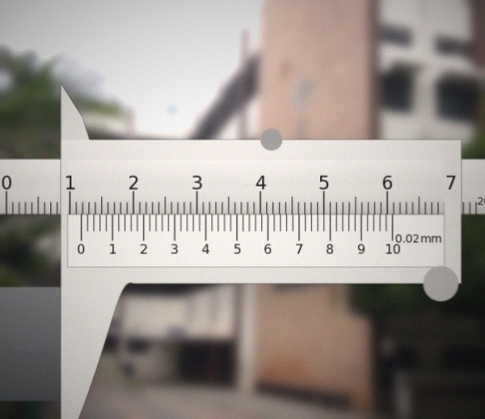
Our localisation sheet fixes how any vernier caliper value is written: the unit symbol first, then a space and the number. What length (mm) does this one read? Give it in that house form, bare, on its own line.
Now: mm 11.8
